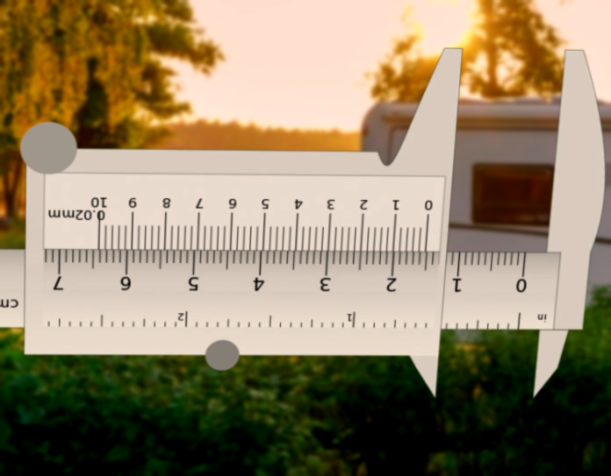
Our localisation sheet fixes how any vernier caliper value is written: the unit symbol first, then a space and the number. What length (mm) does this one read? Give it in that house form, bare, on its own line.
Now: mm 15.2
